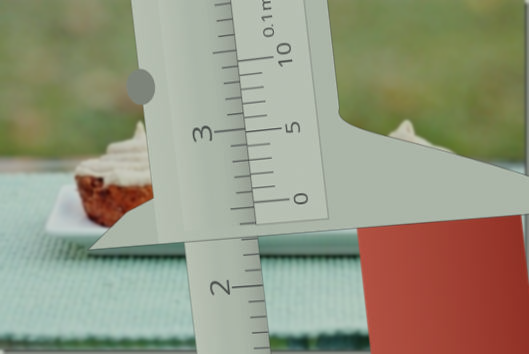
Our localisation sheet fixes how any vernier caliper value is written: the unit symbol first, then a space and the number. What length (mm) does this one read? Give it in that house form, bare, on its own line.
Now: mm 25.3
